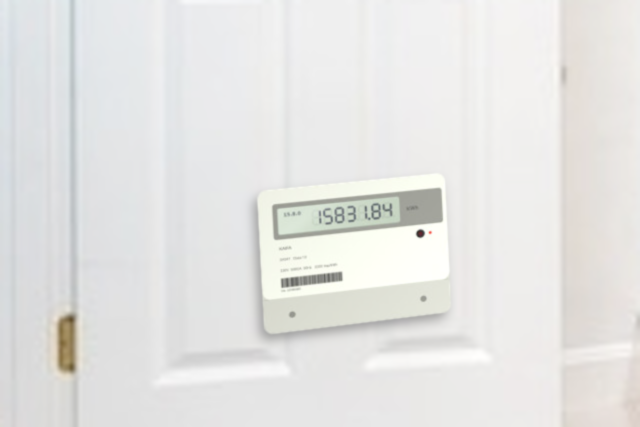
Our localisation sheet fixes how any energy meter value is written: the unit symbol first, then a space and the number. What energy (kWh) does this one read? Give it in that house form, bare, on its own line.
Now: kWh 15831.84
